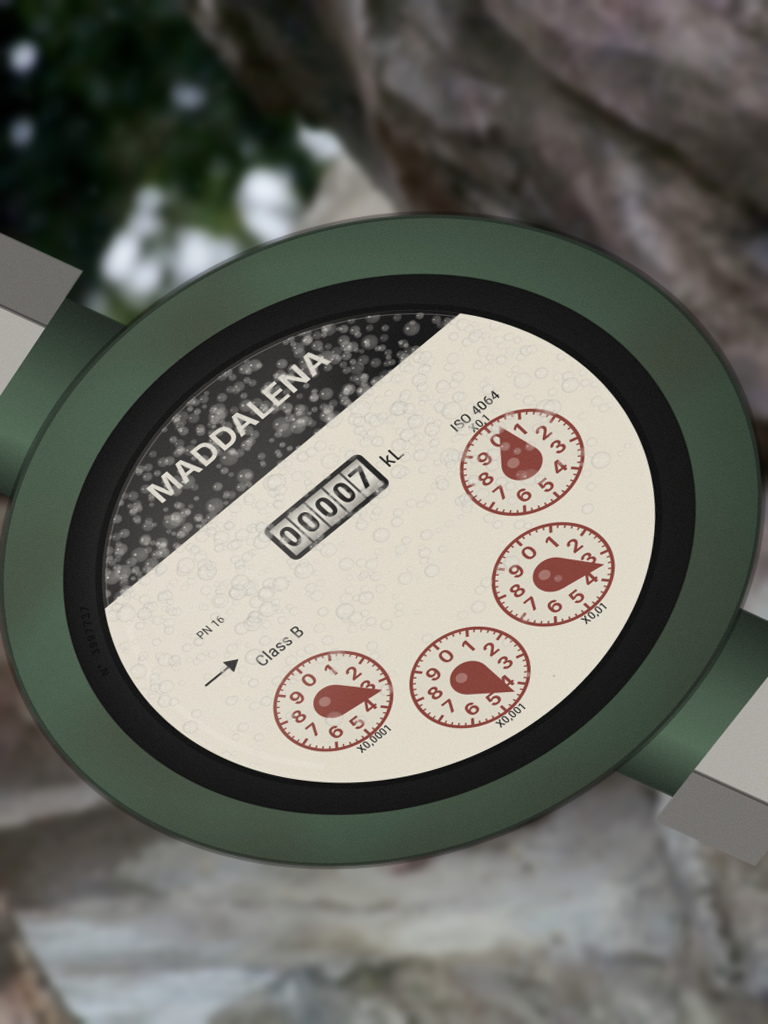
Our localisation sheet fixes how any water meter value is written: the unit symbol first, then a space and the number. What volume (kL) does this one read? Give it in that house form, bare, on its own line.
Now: kL 7.0343
